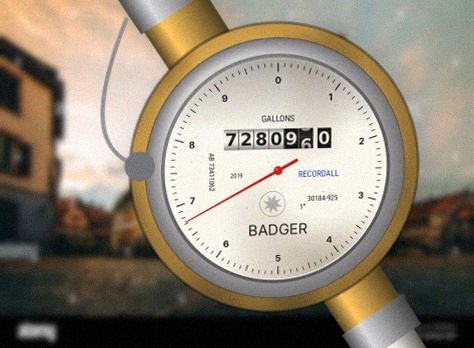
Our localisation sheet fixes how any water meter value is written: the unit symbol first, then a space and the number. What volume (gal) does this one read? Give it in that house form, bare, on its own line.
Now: gal 7280956.7
